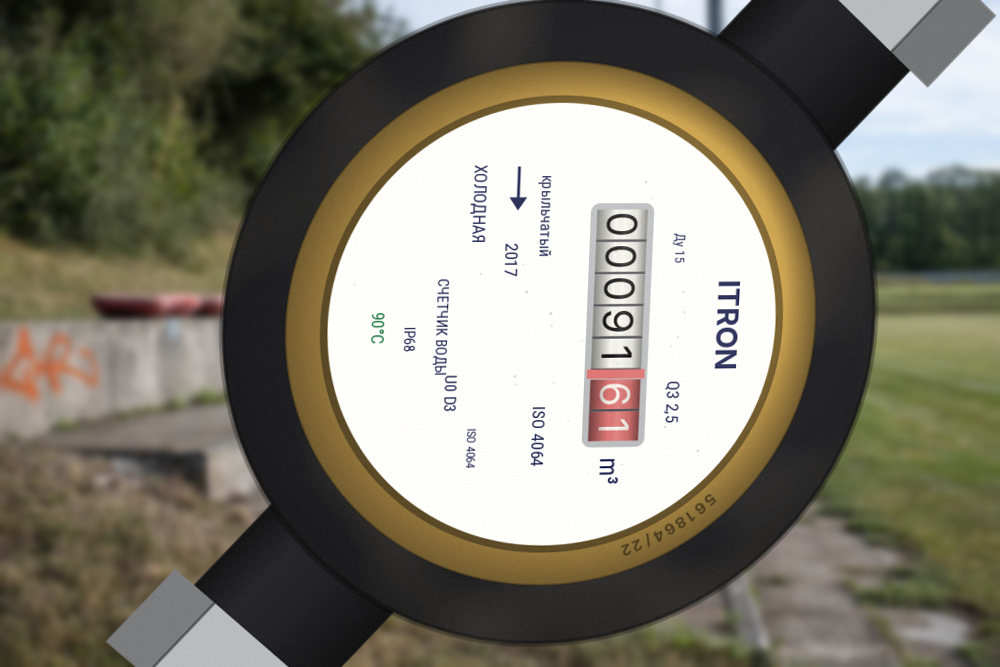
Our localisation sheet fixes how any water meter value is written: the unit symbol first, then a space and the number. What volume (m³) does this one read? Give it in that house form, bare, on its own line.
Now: m³ 91.61
